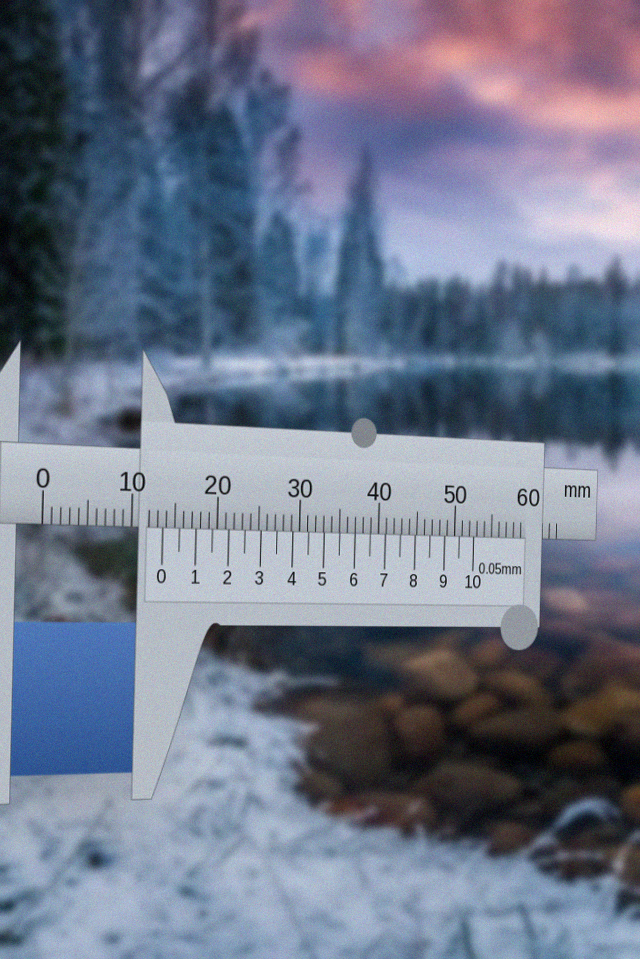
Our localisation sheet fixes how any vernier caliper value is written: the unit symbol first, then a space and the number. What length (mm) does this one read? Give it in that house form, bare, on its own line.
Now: mm 13.6
